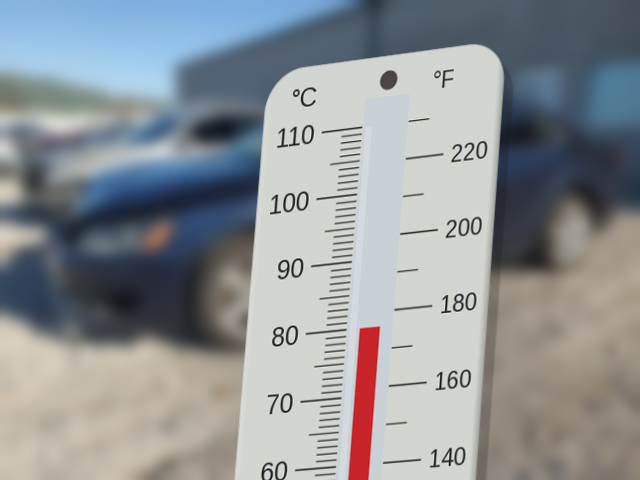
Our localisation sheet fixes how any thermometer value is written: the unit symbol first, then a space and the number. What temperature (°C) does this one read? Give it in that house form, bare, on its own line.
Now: °C 80
